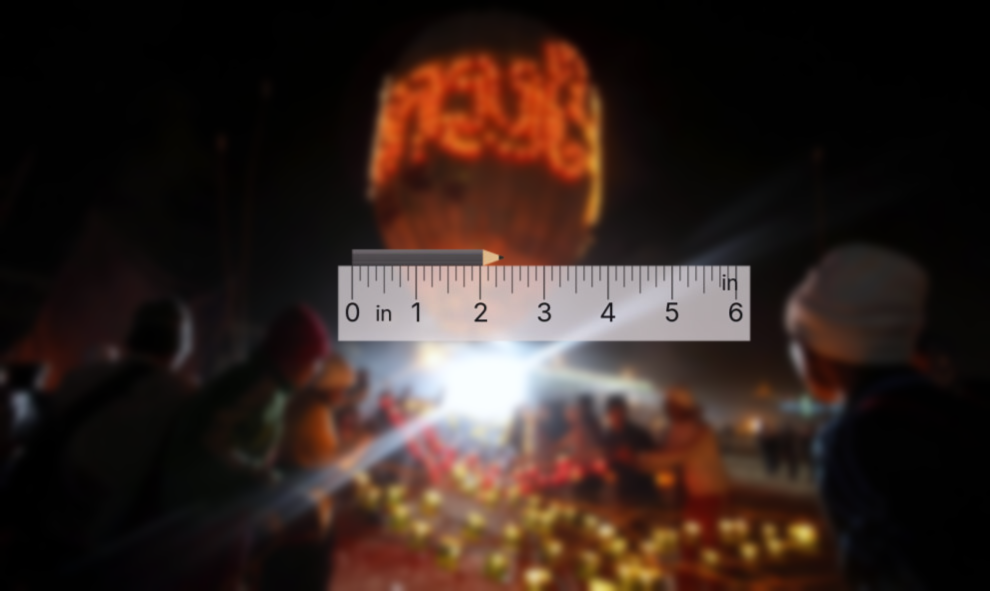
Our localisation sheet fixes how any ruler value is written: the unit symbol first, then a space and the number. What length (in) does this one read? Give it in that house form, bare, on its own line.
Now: in 2.375
